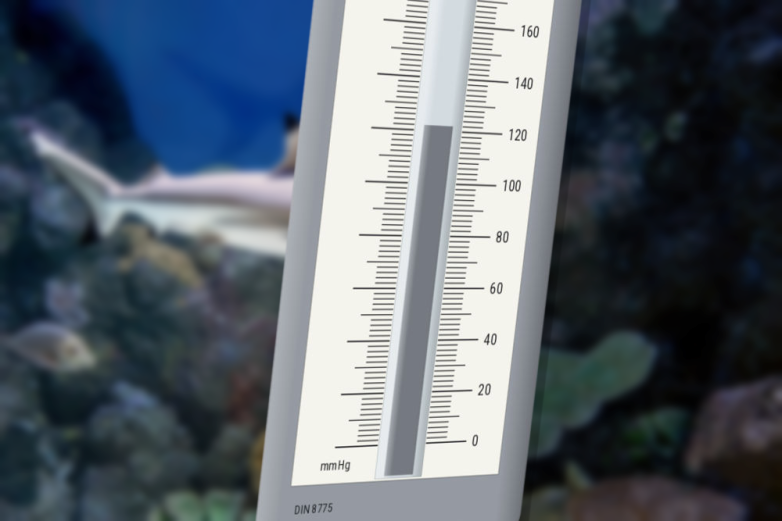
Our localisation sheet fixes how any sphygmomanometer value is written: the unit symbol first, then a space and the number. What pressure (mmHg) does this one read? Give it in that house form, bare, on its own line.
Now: mmHg 122
